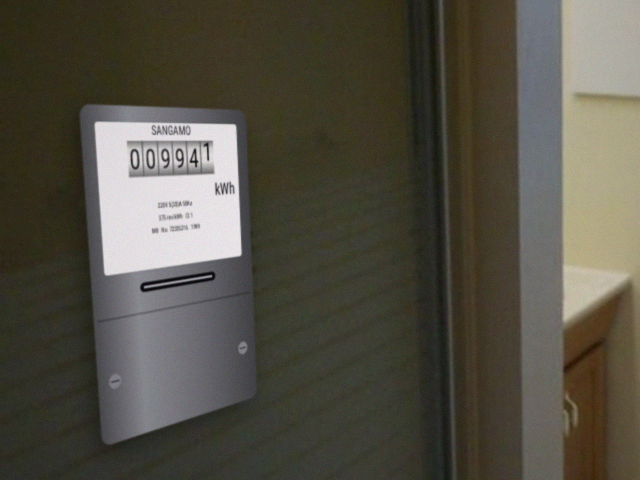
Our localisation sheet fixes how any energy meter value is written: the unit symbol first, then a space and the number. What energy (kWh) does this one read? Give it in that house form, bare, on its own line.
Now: kWh 9941
